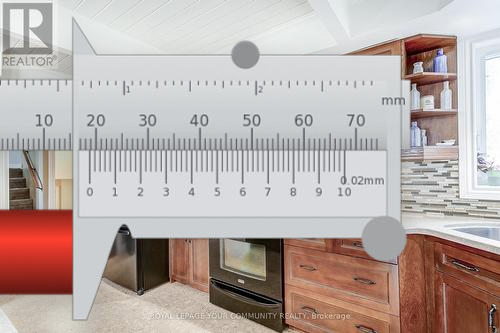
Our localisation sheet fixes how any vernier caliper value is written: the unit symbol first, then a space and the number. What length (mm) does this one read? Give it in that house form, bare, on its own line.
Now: mm 18.8
